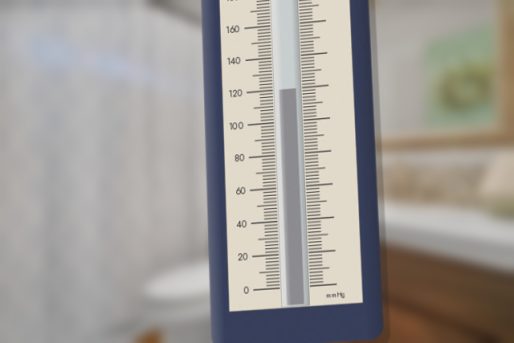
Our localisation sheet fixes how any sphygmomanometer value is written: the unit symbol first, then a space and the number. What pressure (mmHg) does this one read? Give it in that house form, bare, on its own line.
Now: mmHg 120
